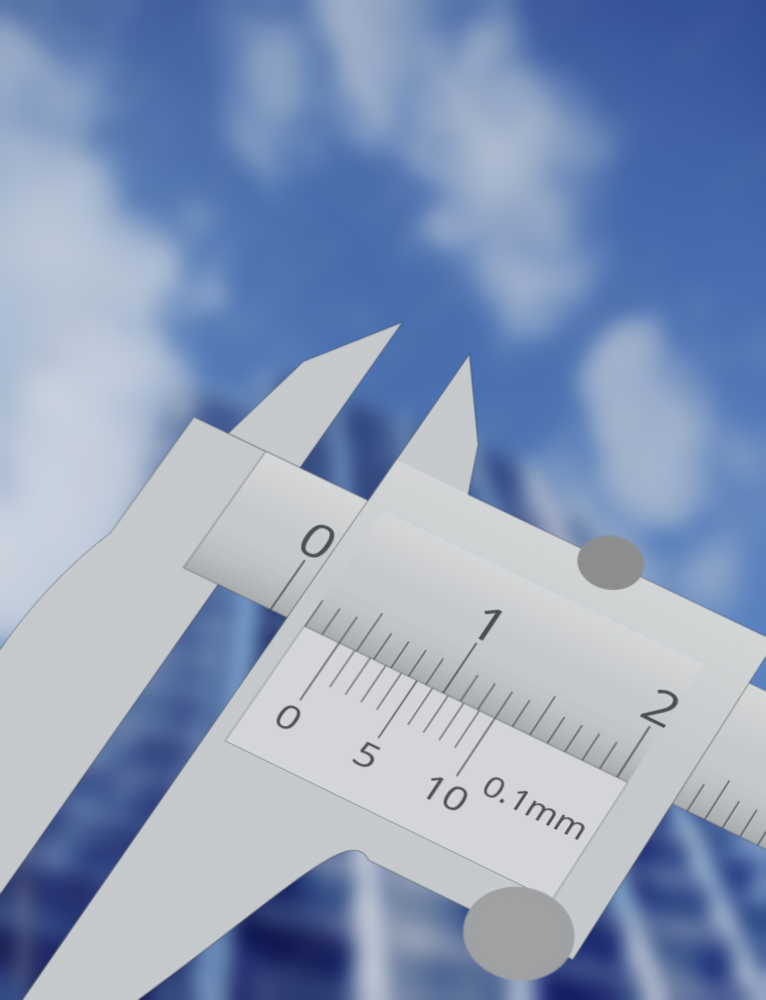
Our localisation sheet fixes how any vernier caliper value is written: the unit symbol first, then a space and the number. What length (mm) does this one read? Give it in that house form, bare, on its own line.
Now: mm 4.0
